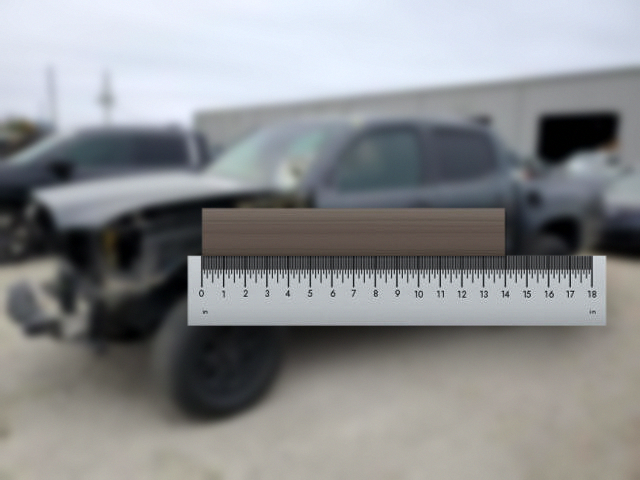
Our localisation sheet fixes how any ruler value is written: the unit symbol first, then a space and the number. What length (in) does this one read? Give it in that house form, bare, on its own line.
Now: in 14
